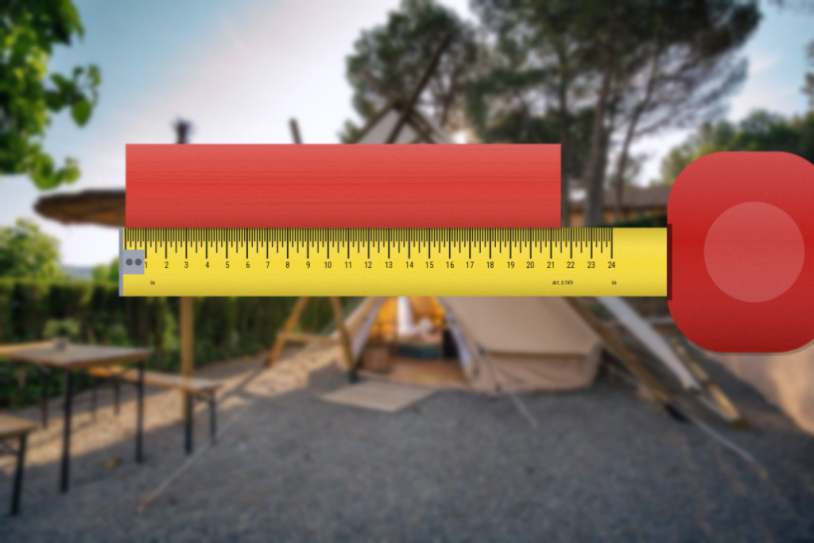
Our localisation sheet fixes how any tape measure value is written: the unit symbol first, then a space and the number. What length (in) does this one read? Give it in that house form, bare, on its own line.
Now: in 21.5
